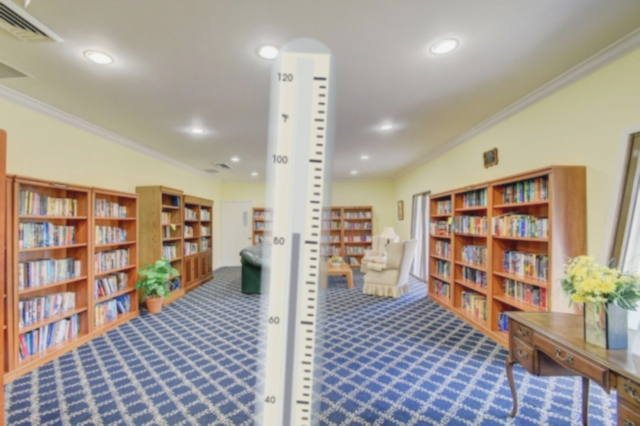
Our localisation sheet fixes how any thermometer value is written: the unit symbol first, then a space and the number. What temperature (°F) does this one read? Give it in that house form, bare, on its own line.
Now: °F 82
